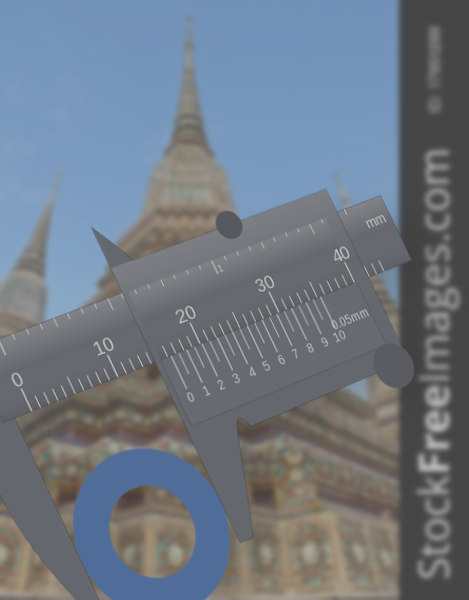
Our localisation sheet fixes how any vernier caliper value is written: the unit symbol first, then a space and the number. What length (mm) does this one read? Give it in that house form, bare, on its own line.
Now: mm 16.4
